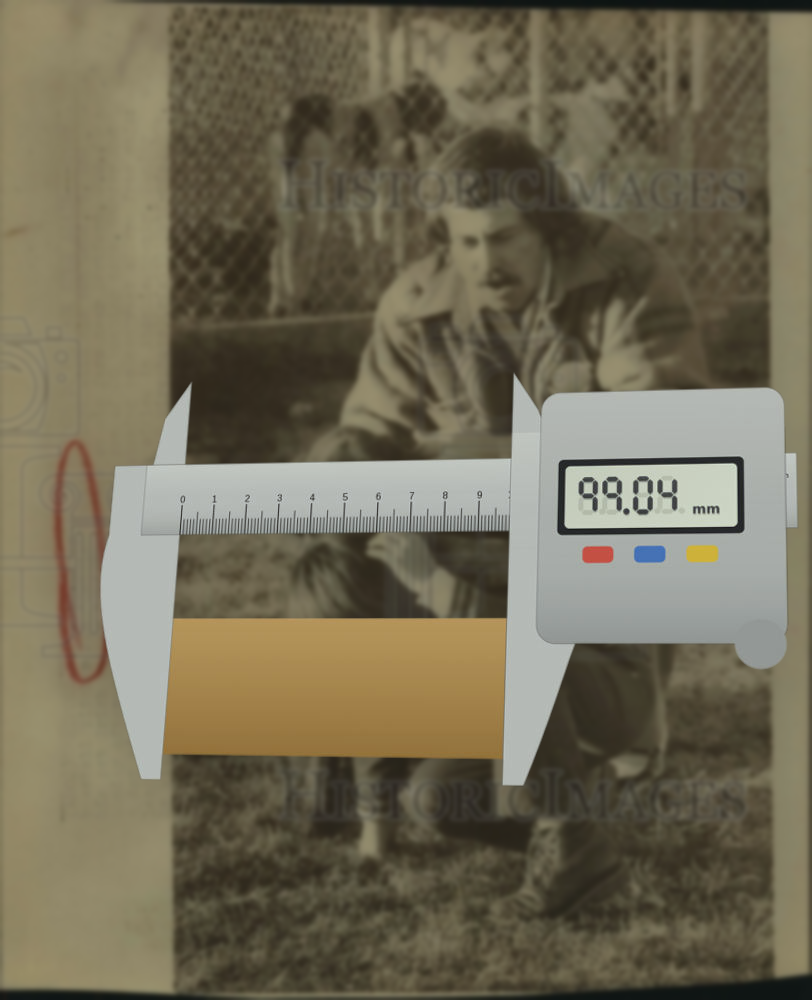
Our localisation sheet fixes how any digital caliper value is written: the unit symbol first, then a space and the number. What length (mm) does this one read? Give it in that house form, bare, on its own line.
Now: mm 99.04
